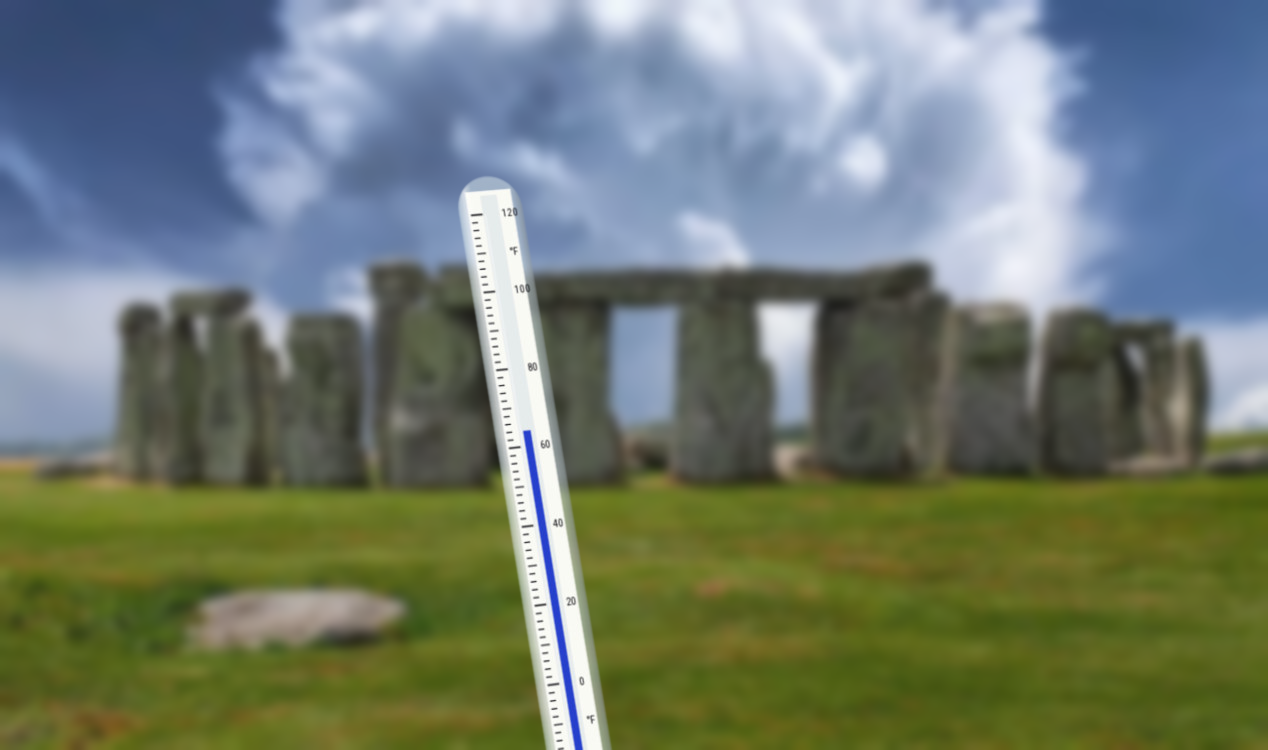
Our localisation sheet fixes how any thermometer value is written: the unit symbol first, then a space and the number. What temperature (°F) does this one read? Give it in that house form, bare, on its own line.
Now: °F 64
